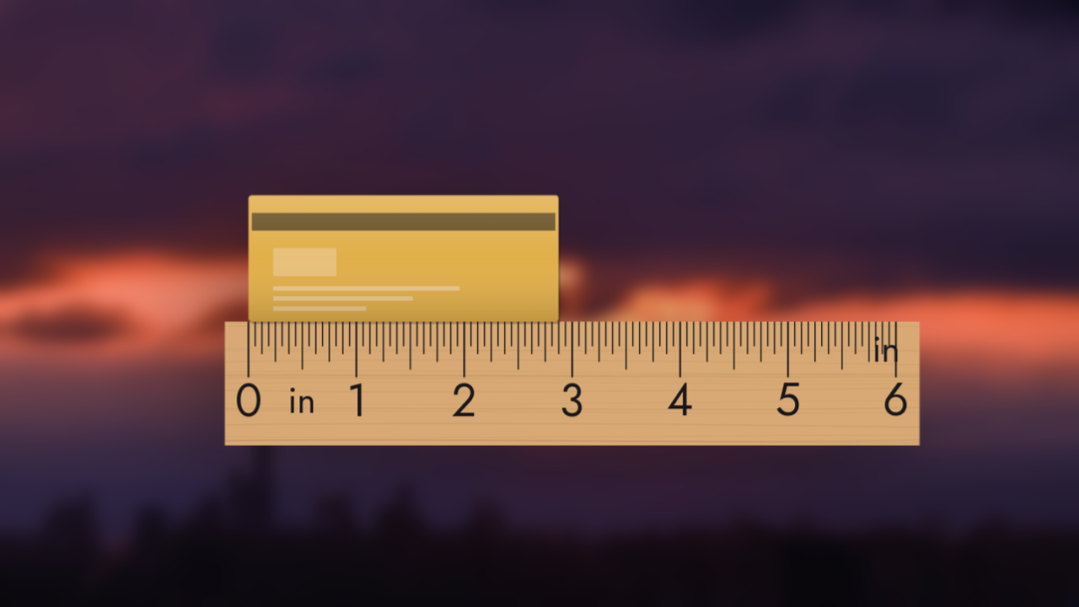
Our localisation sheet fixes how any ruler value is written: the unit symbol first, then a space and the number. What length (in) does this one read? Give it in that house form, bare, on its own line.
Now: in 2.875
